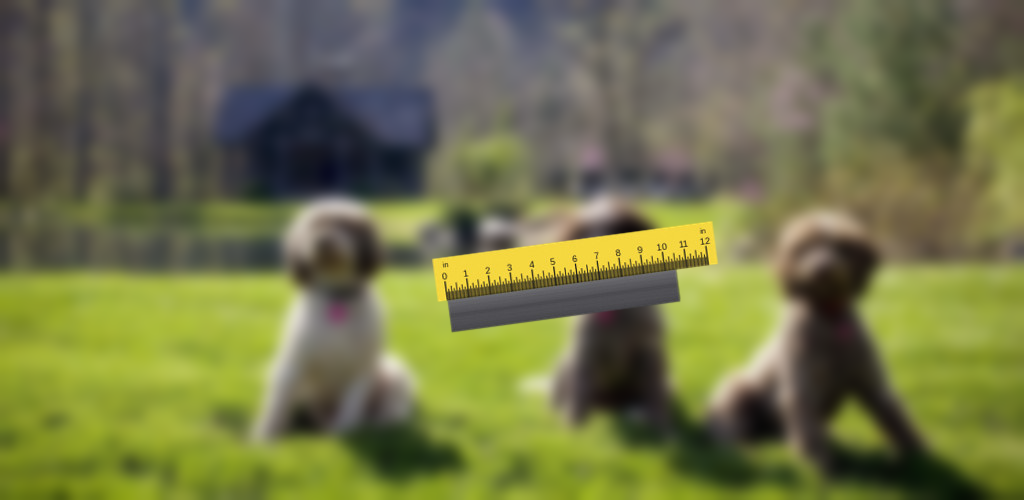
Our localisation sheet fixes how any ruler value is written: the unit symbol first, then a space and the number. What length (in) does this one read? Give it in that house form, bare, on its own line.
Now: in 10.5
